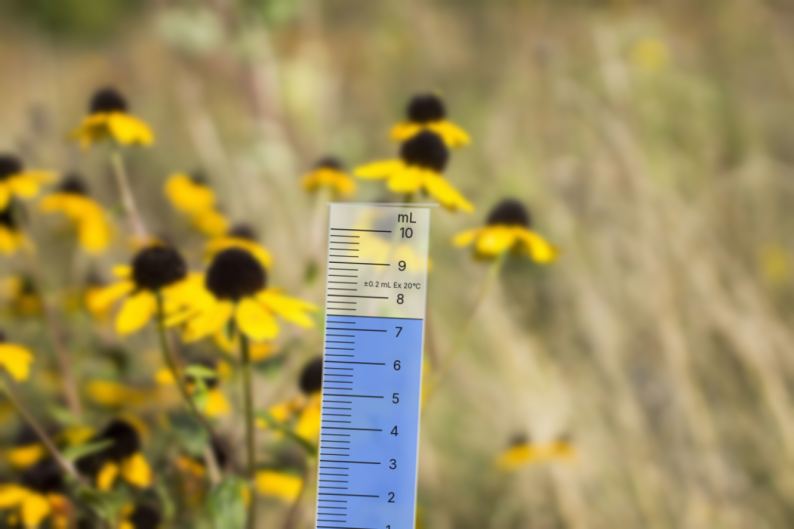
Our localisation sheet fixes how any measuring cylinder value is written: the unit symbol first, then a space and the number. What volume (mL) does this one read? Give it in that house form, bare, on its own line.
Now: mL 7.4
